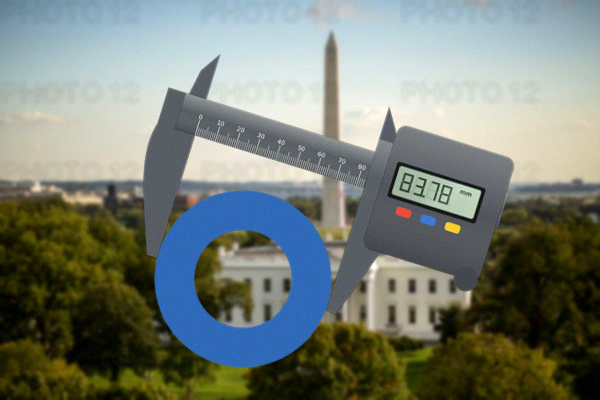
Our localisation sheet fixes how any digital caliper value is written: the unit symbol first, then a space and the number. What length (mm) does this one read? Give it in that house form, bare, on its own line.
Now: mm 83.78
